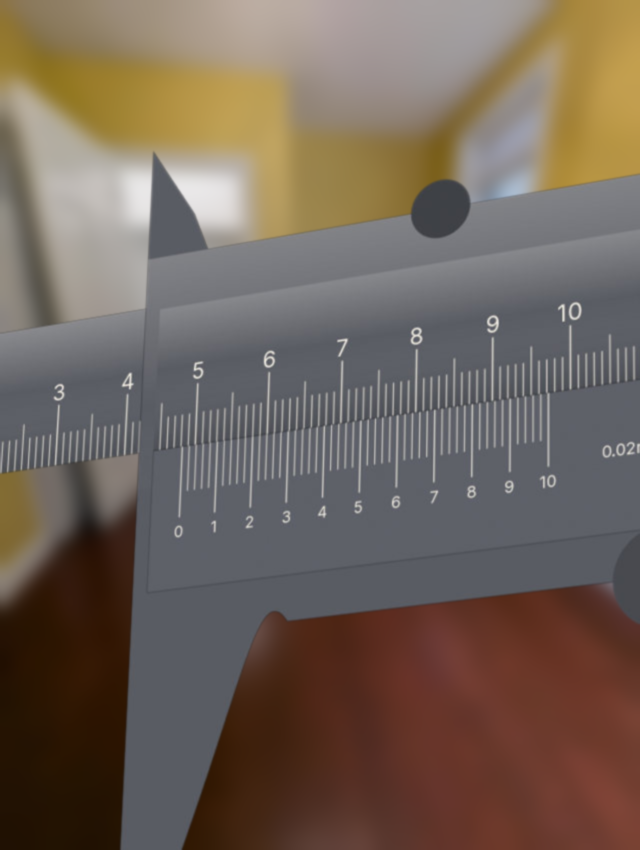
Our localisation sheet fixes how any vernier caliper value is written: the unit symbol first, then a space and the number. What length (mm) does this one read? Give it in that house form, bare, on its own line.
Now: mm 48.2
